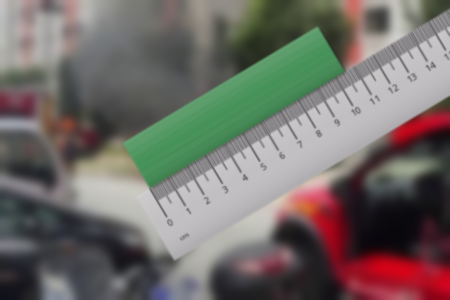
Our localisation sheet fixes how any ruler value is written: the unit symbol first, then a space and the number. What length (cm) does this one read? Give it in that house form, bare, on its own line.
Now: cm 10.5
